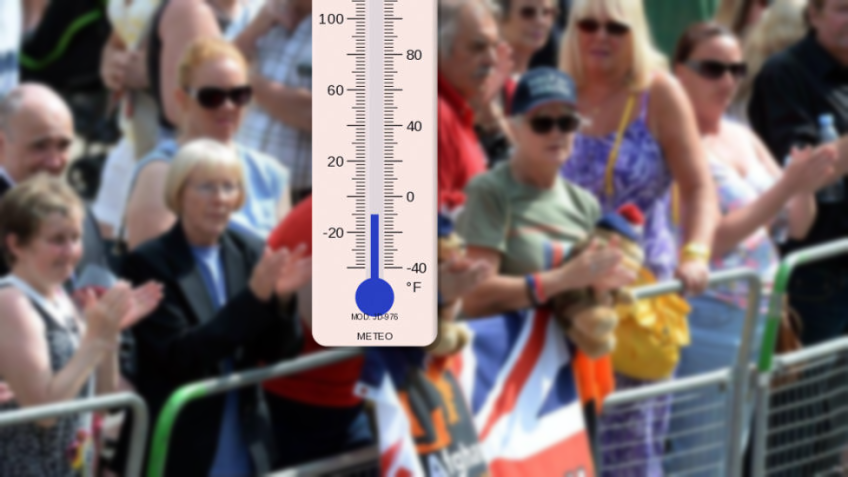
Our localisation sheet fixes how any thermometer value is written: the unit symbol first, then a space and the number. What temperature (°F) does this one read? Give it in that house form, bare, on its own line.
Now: °F -10
